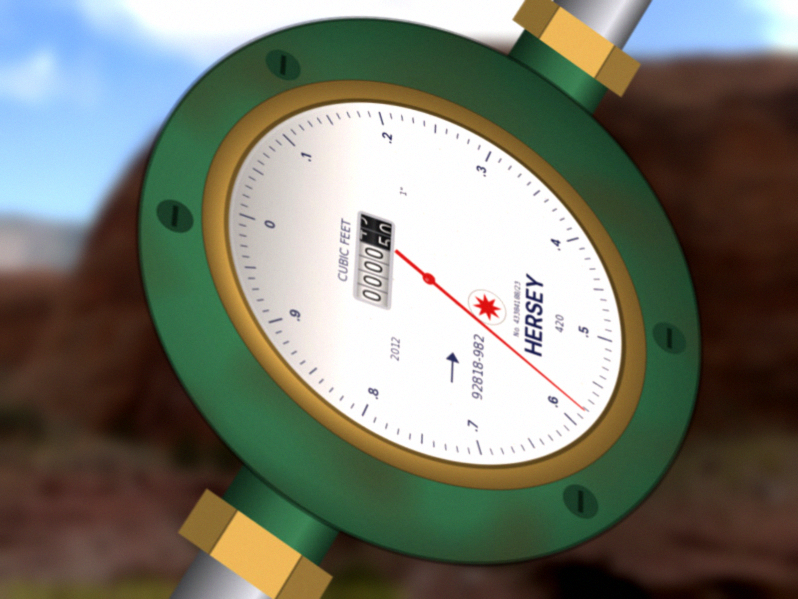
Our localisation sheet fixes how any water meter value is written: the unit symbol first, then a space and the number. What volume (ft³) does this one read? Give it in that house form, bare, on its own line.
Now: ft³ 49.58
